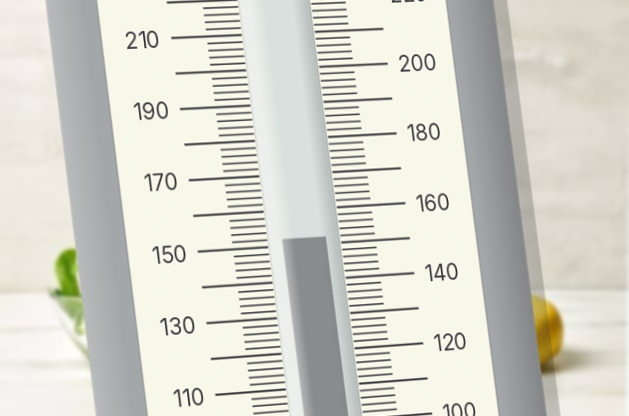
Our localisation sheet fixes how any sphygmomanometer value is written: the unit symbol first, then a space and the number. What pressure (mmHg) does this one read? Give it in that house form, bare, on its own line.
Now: mmHg 152
